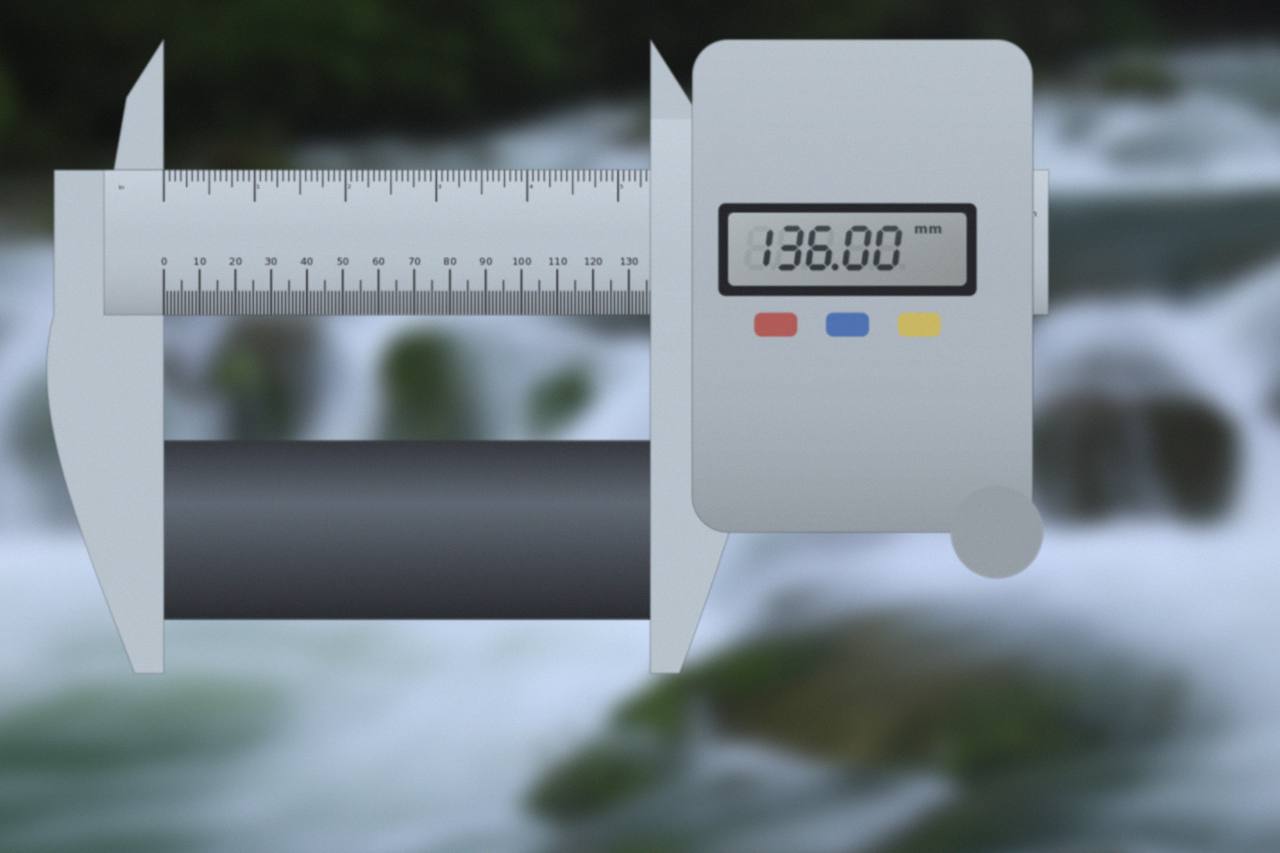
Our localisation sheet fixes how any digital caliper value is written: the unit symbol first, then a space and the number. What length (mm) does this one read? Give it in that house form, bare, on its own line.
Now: mm 136.00
